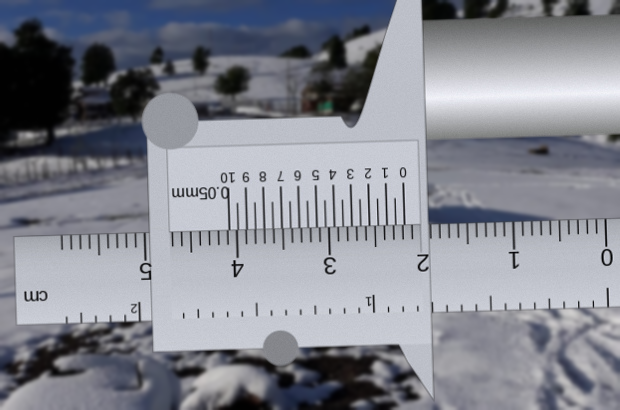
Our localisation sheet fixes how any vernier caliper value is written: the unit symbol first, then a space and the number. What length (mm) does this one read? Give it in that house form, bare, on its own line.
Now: mm 21.8
